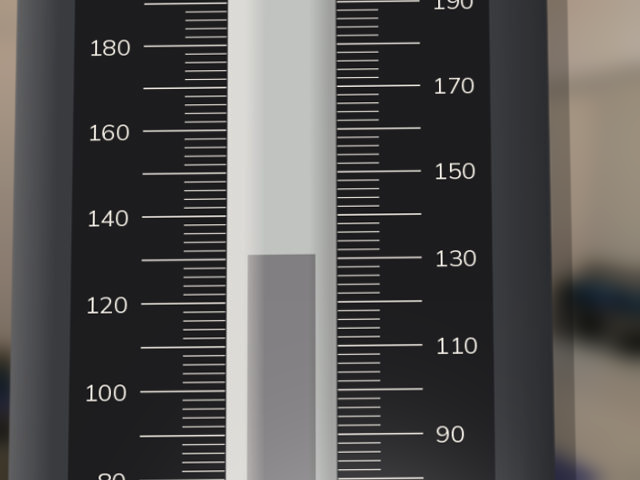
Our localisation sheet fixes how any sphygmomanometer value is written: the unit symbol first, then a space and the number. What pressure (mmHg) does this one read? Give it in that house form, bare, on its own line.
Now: mmHg 131
